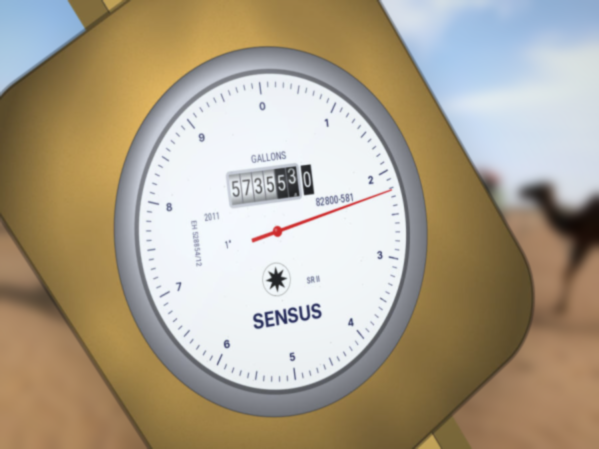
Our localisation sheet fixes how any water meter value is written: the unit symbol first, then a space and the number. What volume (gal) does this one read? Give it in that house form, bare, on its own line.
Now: gal 5735532.2
